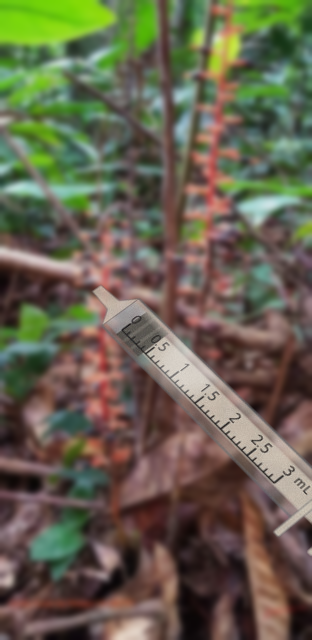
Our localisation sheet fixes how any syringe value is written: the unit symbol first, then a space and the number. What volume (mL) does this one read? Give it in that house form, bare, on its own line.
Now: mL 0
